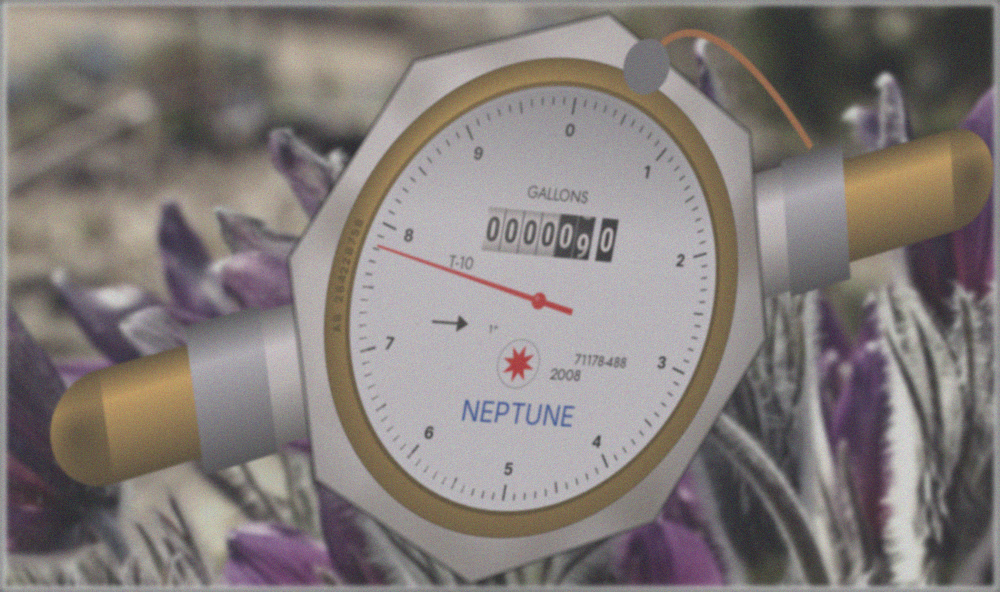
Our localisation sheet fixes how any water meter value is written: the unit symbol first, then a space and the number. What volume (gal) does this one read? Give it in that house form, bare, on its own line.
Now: gal 87.8
